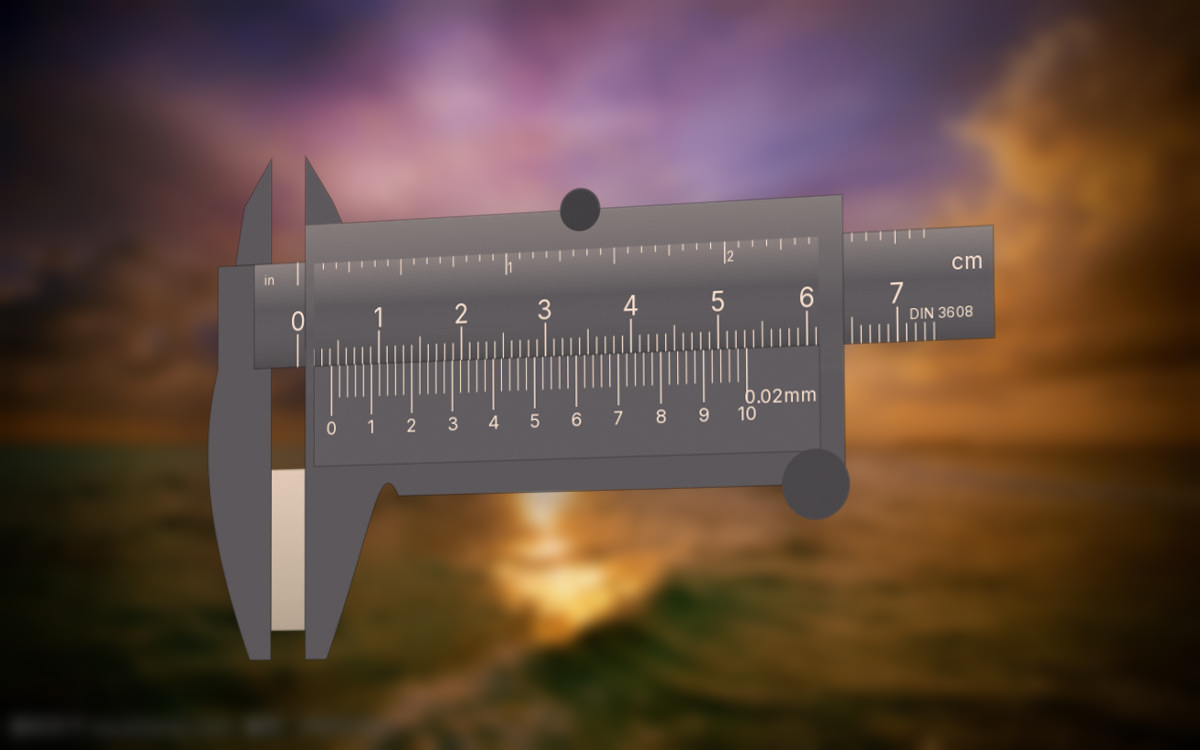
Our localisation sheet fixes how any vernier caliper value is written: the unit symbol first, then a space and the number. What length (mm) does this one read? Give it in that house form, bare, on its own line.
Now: mm 4.2
